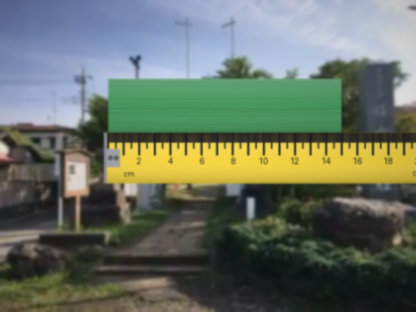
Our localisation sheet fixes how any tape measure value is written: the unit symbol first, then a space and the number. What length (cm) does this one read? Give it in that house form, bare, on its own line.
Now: cm 15
